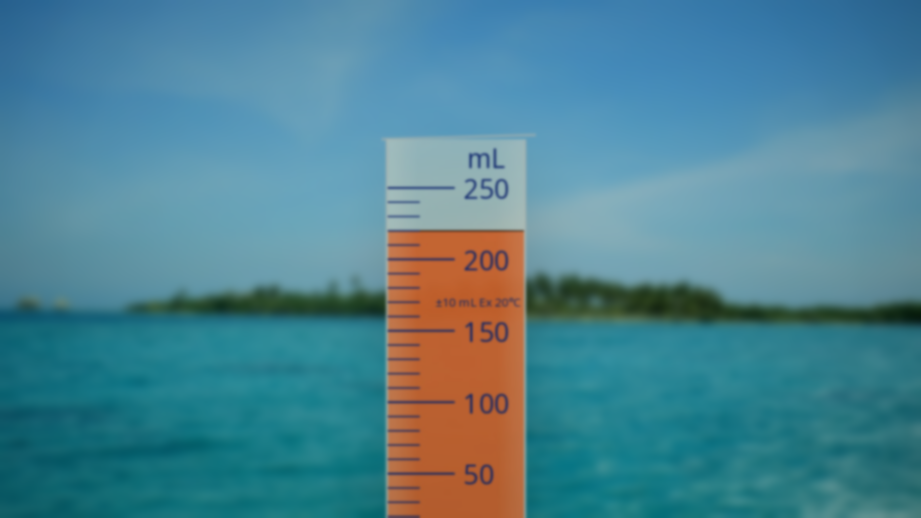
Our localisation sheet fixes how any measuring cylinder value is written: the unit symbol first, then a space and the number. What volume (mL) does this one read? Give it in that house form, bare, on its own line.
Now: mL 220
